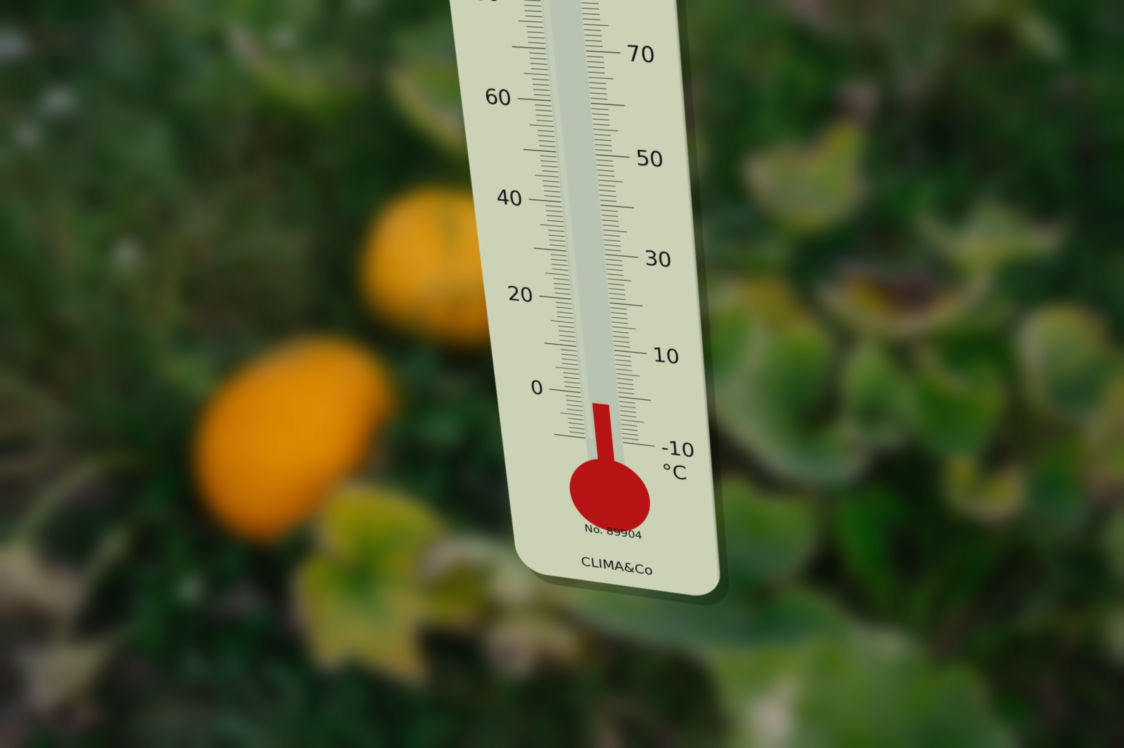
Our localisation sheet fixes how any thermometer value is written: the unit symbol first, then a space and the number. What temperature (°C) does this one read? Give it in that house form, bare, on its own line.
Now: °C -2
